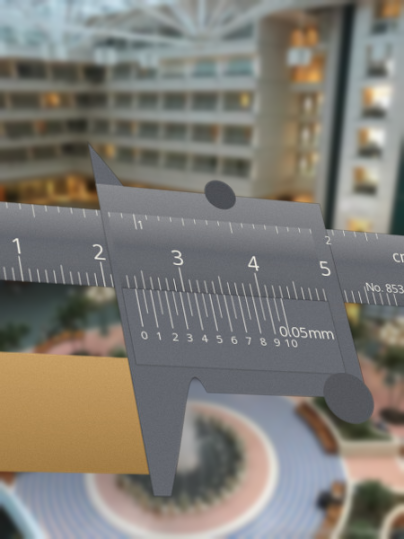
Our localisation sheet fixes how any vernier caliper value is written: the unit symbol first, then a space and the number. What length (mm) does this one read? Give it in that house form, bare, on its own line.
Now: mm 23.8
